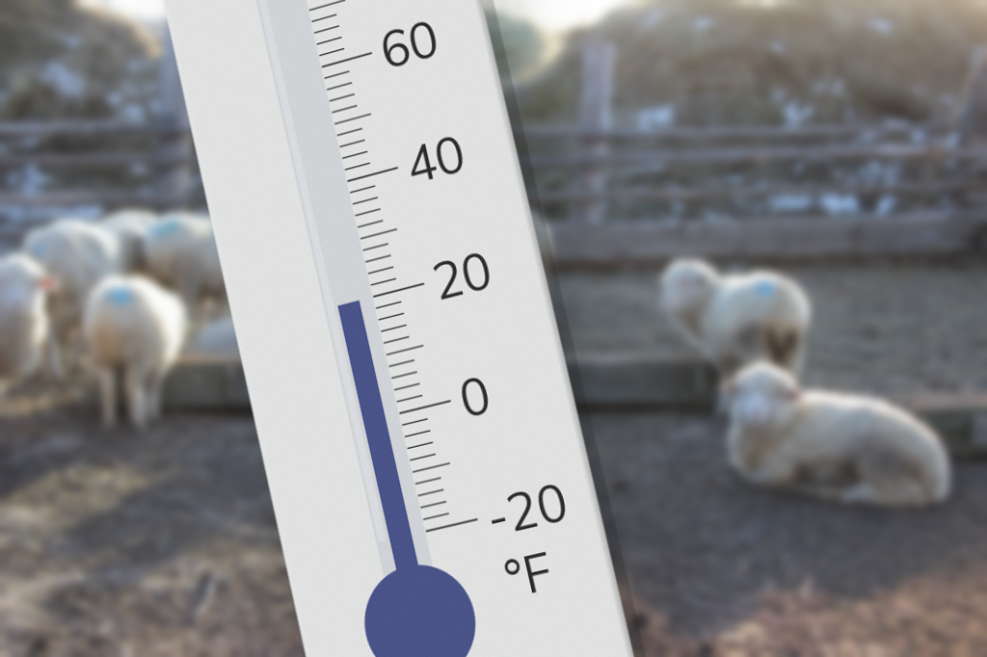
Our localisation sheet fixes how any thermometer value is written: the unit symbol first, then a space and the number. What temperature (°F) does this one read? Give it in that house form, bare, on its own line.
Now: °F 20
